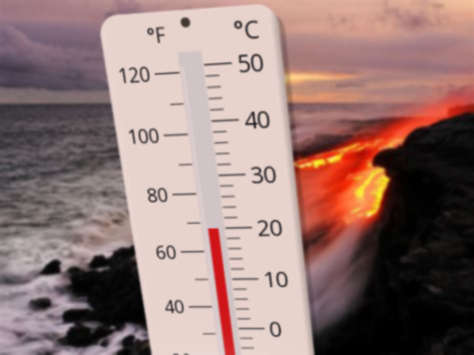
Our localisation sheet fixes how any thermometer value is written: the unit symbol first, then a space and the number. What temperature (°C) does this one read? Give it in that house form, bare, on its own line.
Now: °C 20
